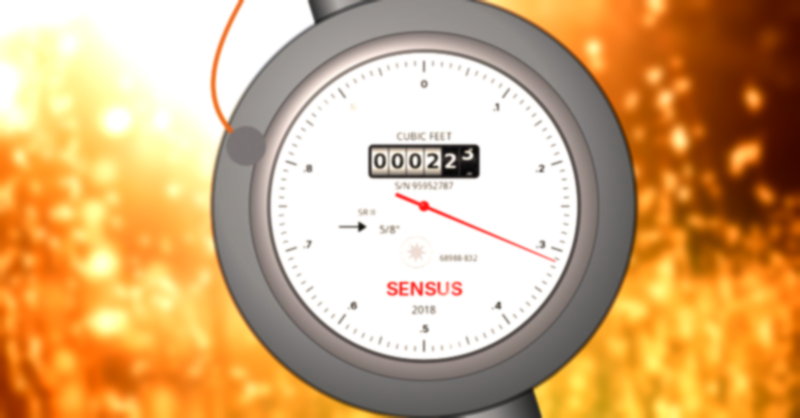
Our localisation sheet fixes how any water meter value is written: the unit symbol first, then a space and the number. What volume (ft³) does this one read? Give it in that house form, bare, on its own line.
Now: ft³ 223.31
